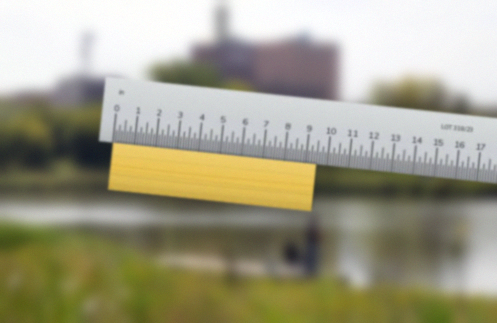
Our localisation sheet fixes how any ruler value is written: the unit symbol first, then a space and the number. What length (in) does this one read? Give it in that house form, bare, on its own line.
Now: in 9.5
